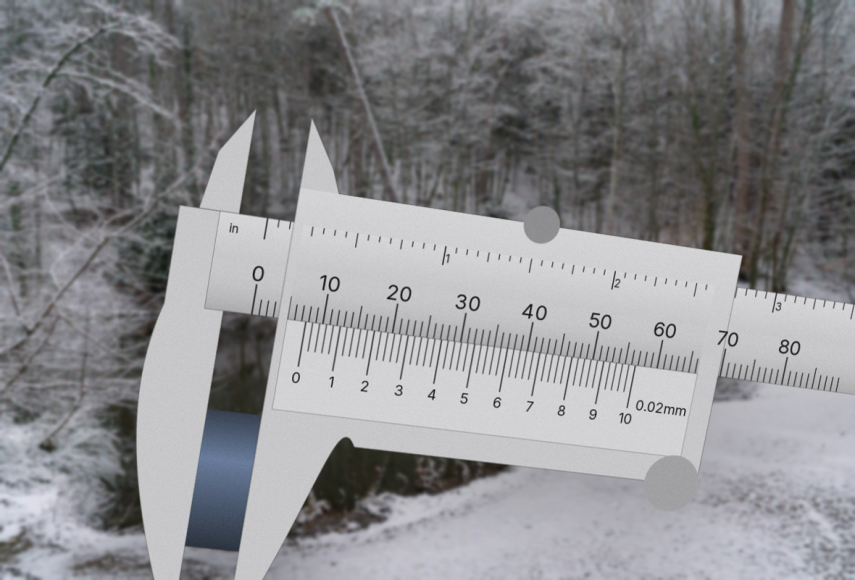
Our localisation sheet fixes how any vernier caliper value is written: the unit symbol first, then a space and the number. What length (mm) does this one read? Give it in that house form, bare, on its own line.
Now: mm 7.6
